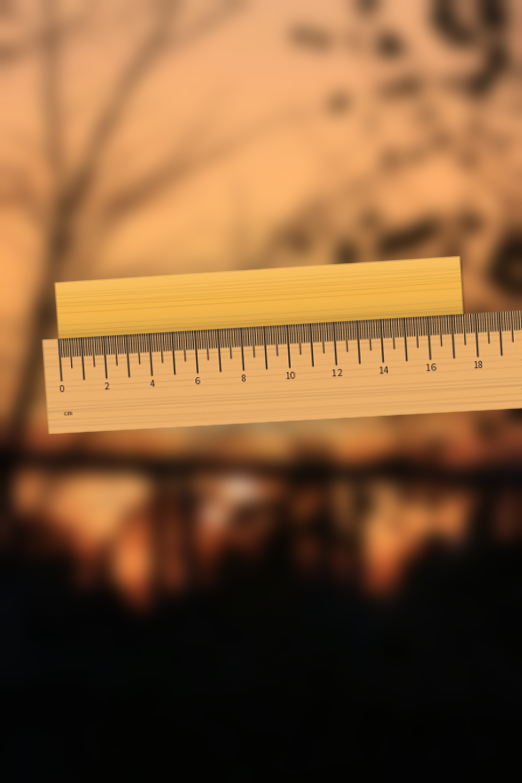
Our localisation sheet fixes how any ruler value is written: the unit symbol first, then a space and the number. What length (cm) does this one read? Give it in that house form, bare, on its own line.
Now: cm 17.5
